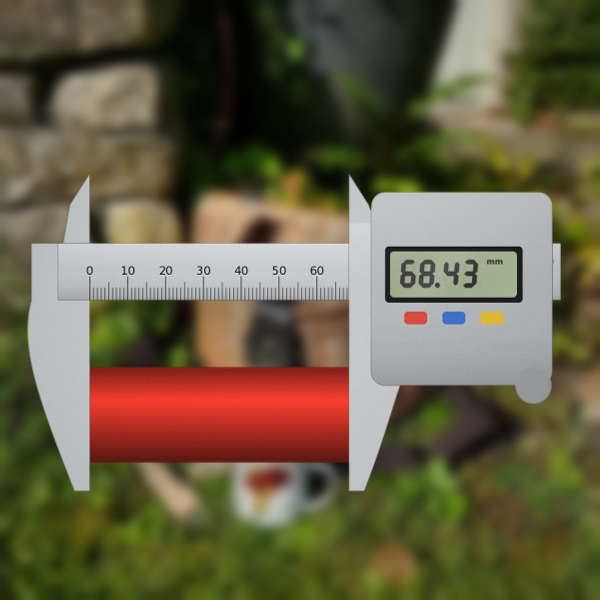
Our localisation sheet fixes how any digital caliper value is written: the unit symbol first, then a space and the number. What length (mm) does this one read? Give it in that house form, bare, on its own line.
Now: mm 68.43
